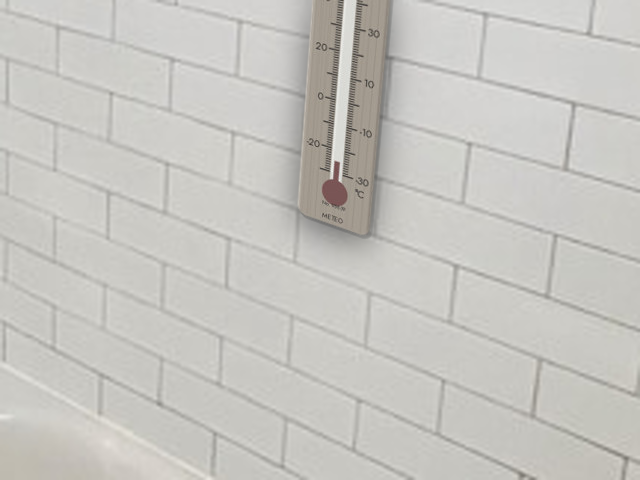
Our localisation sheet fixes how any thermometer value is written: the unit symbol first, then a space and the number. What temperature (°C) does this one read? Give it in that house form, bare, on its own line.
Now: °C -25
